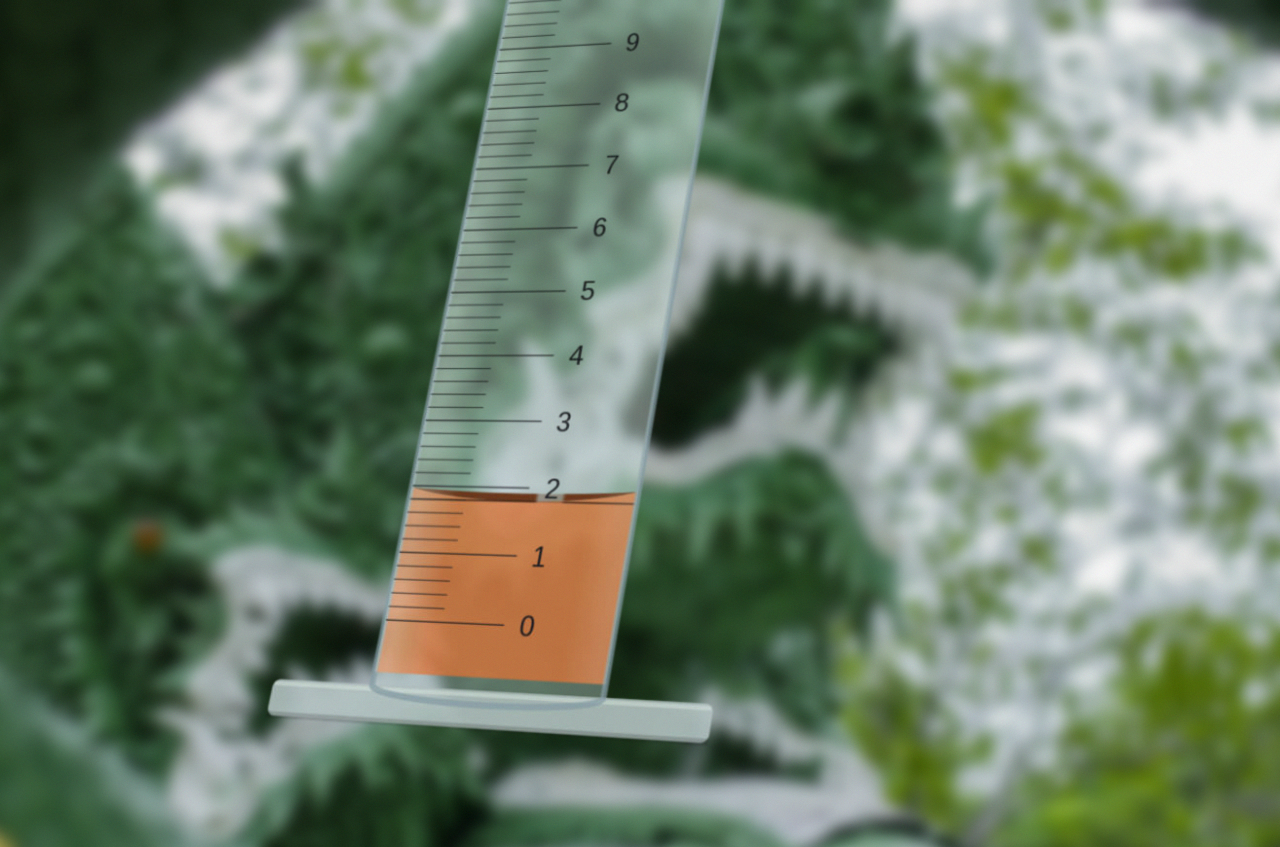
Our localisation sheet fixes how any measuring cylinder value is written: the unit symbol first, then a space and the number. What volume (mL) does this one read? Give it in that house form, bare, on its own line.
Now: mL 1.8
